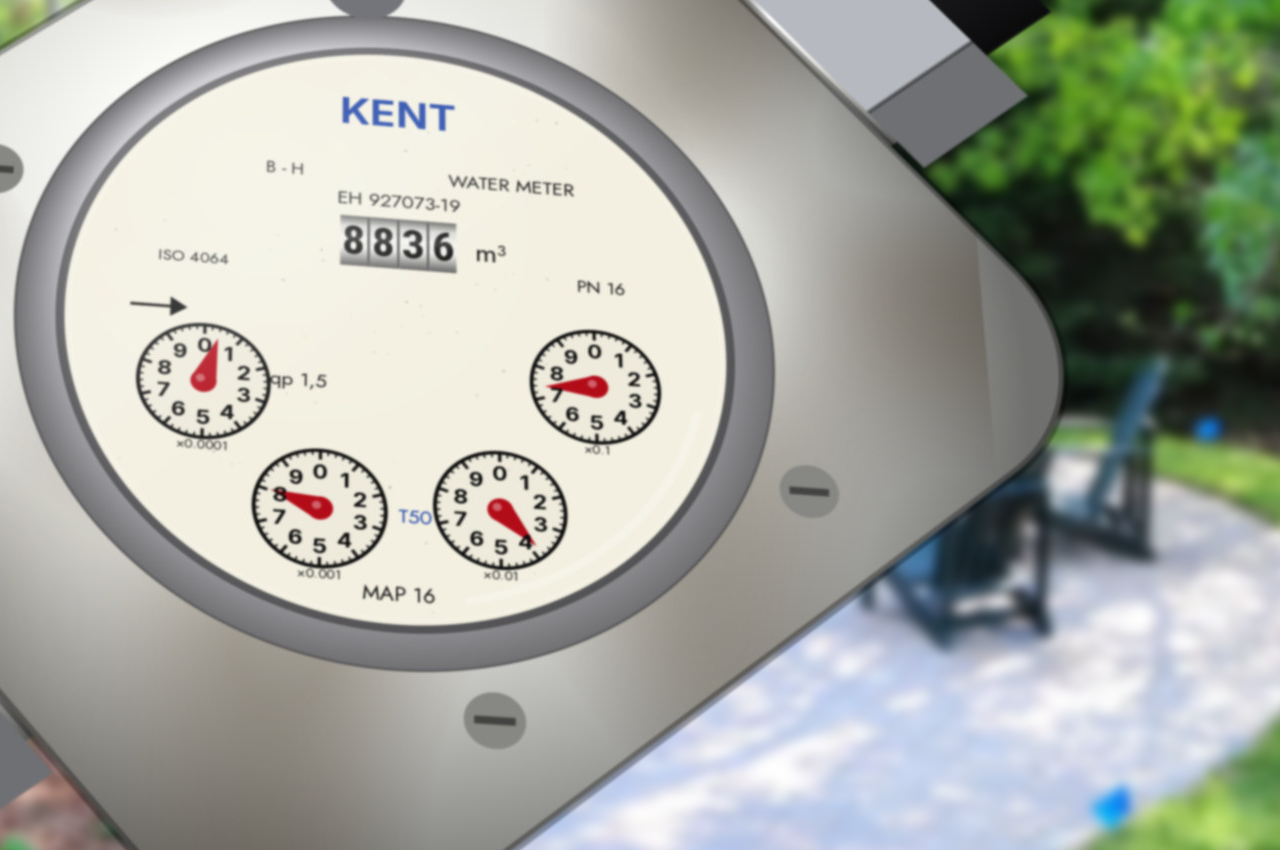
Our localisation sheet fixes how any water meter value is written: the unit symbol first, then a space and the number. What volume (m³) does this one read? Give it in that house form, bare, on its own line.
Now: m³ 8836.7380
